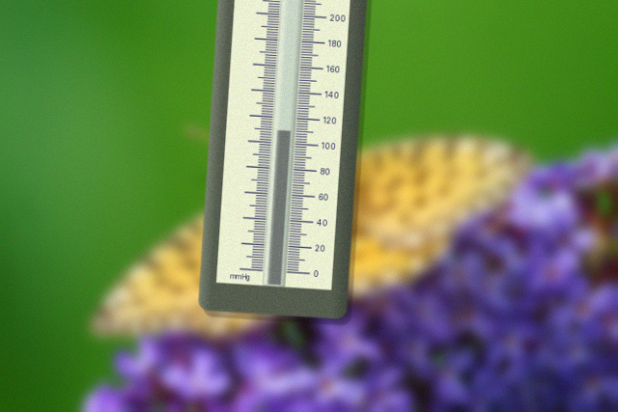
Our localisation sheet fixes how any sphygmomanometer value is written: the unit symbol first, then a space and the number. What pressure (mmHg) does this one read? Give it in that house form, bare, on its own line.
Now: mmHg 110
